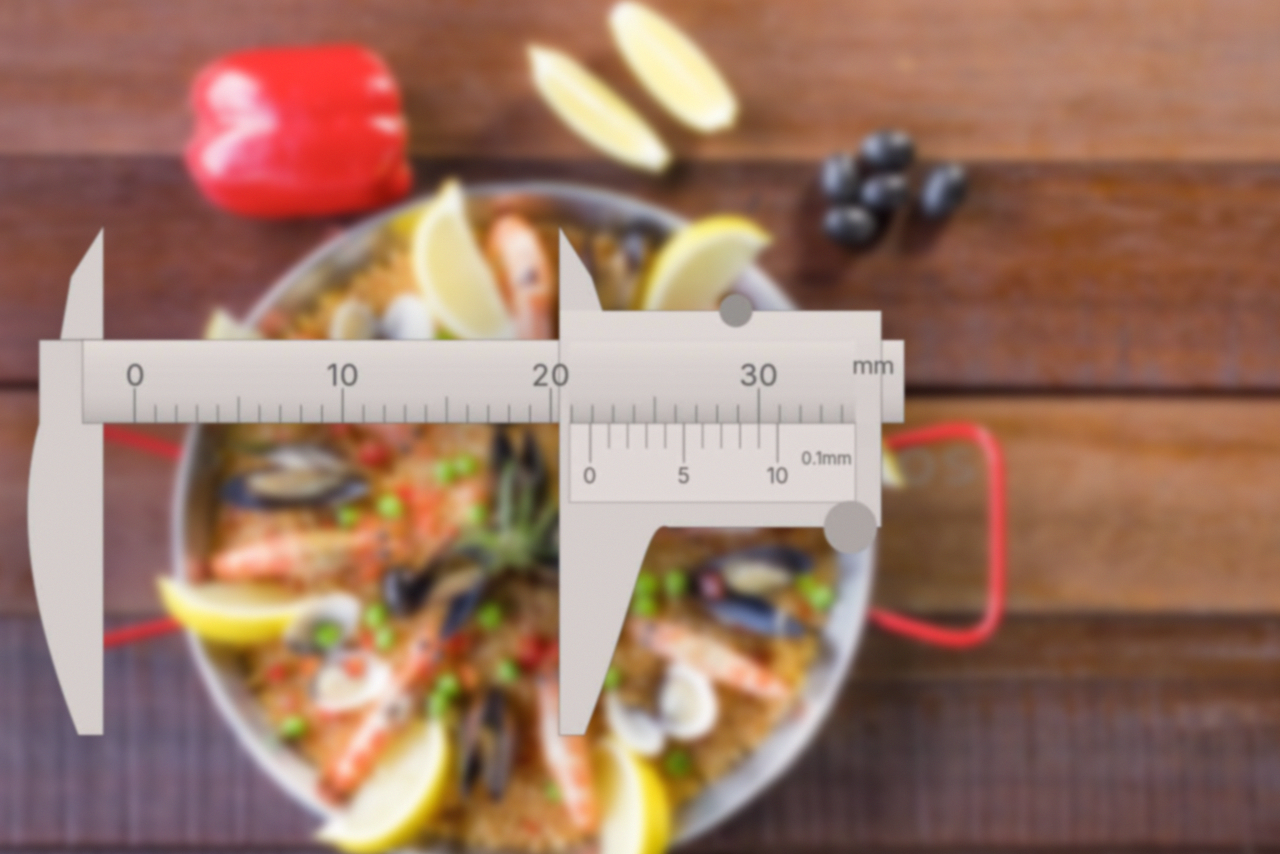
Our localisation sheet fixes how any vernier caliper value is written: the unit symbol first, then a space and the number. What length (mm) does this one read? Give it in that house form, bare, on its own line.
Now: mm 21.9
